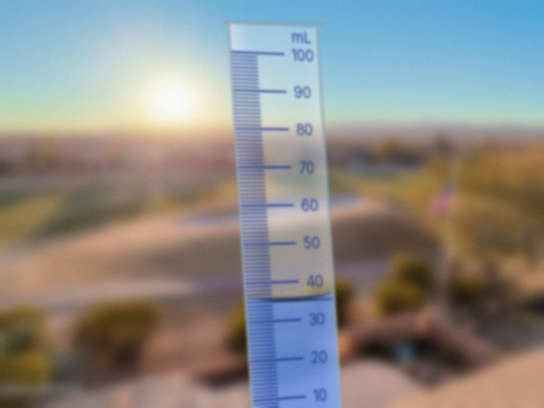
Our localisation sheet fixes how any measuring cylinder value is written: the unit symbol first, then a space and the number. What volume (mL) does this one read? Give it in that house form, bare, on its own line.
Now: mL 35
